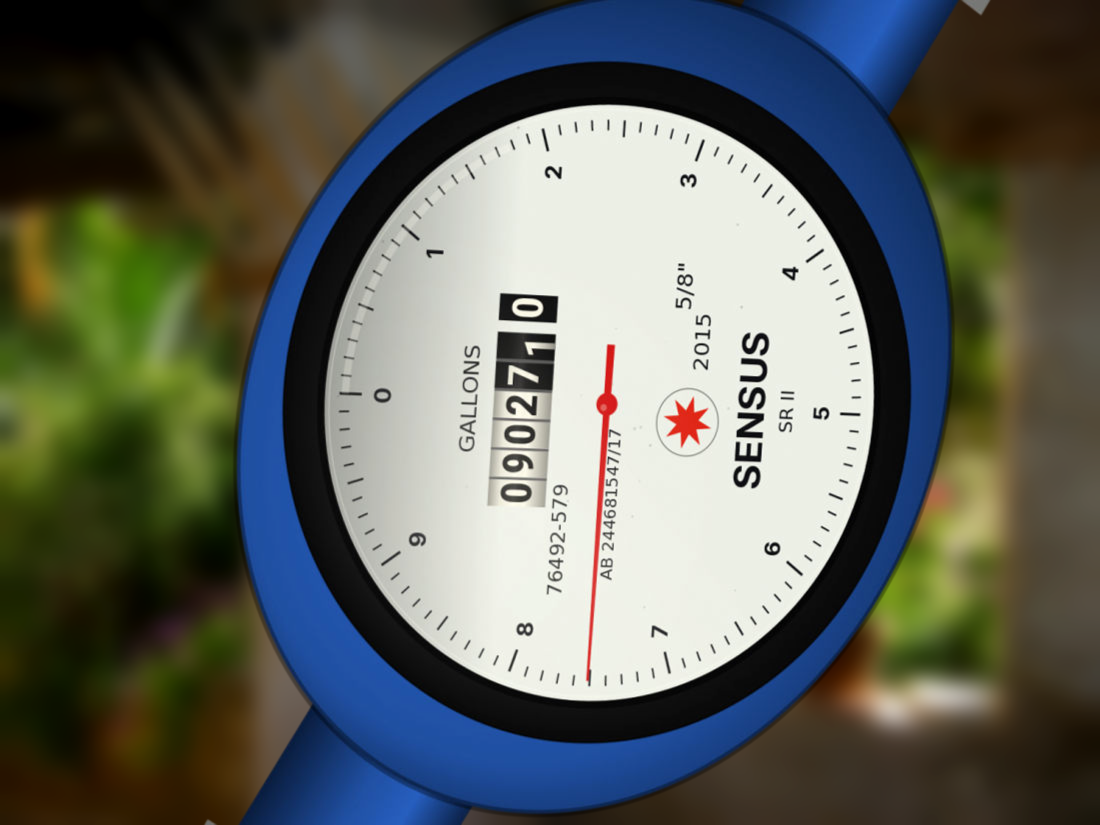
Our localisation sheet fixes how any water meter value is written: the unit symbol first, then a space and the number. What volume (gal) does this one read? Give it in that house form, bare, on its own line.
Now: gal 902707.5
